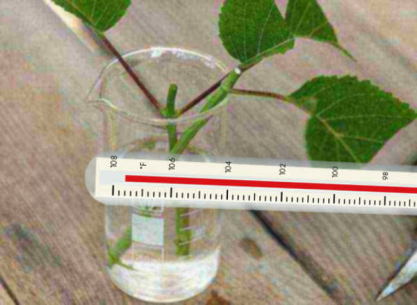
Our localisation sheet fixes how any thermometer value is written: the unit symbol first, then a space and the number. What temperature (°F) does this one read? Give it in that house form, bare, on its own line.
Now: °F 107.6
